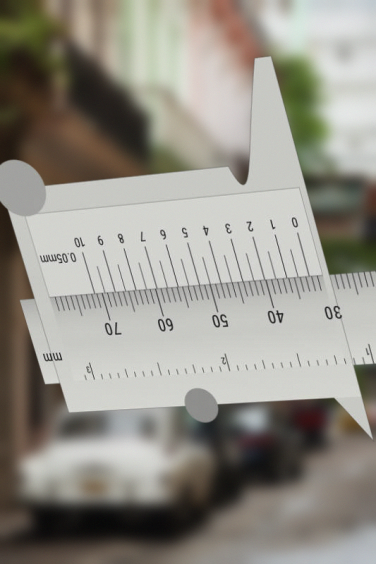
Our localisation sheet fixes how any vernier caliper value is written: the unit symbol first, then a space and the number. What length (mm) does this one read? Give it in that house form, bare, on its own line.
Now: mm 32.4
